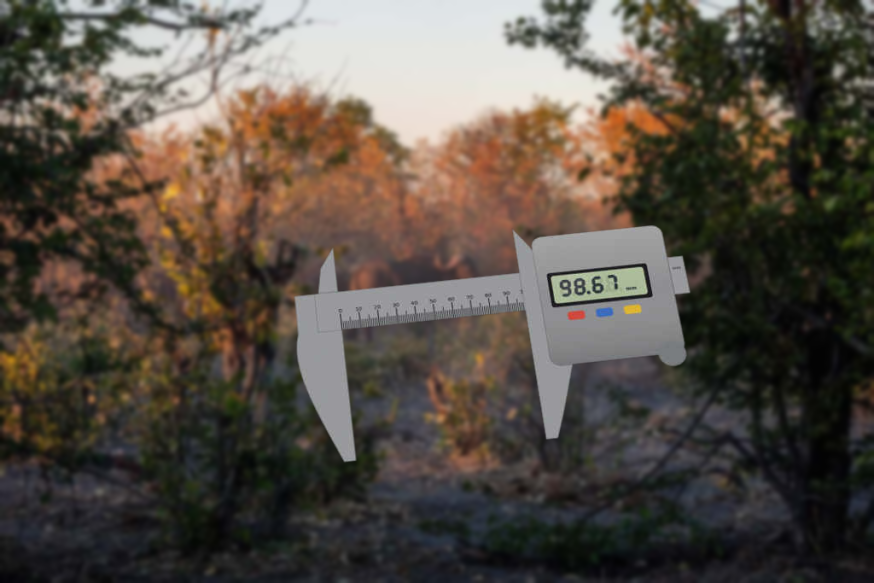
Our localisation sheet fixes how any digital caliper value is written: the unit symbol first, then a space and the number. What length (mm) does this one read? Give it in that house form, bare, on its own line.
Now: mm 98.67
